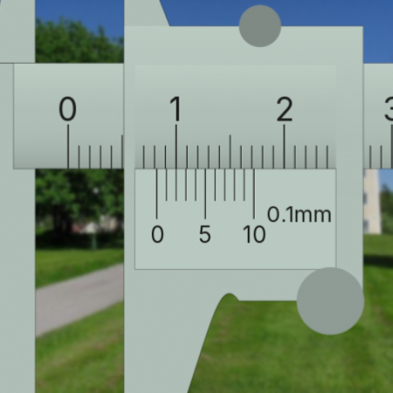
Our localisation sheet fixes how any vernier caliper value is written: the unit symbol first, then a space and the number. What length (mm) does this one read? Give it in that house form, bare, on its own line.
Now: mm 8.2
